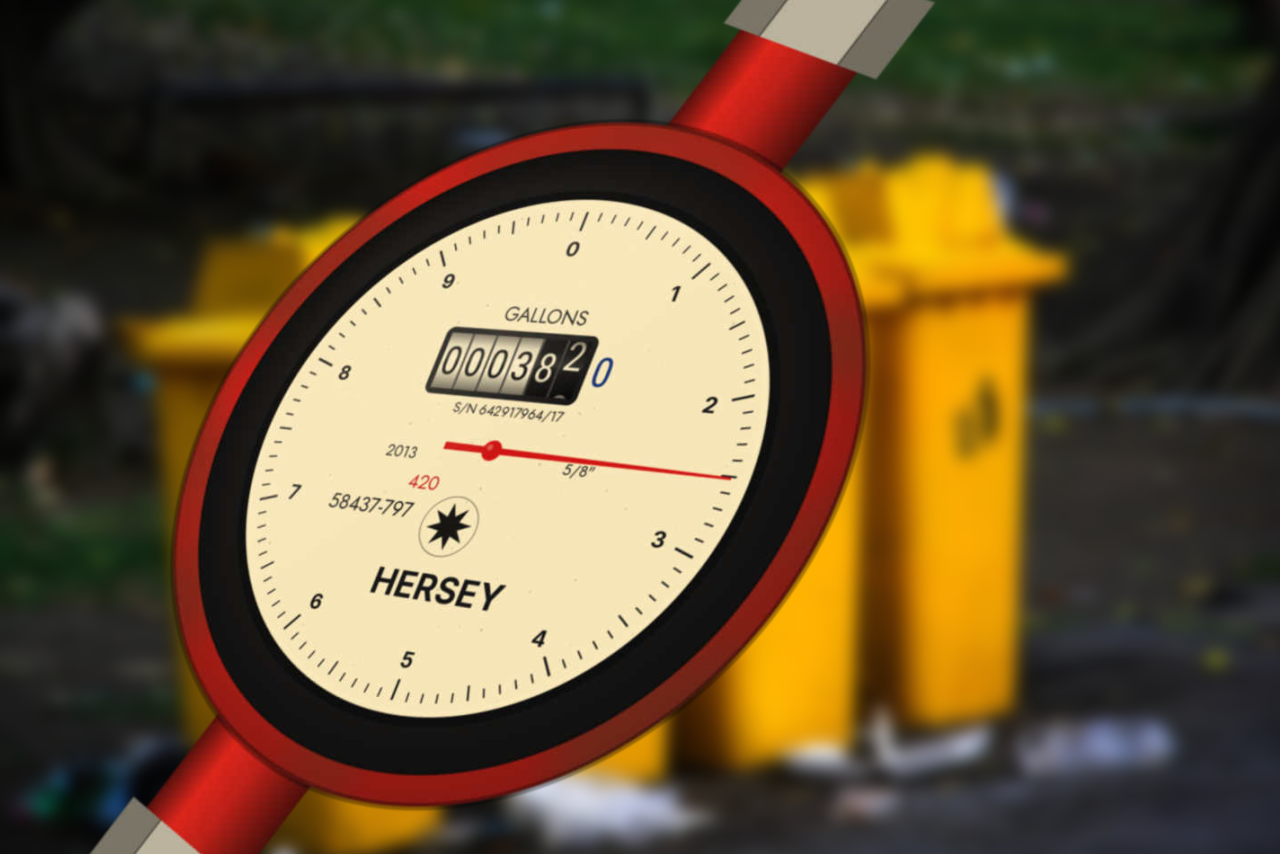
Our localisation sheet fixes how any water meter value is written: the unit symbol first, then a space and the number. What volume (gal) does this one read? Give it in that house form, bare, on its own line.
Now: gal 3822.5
